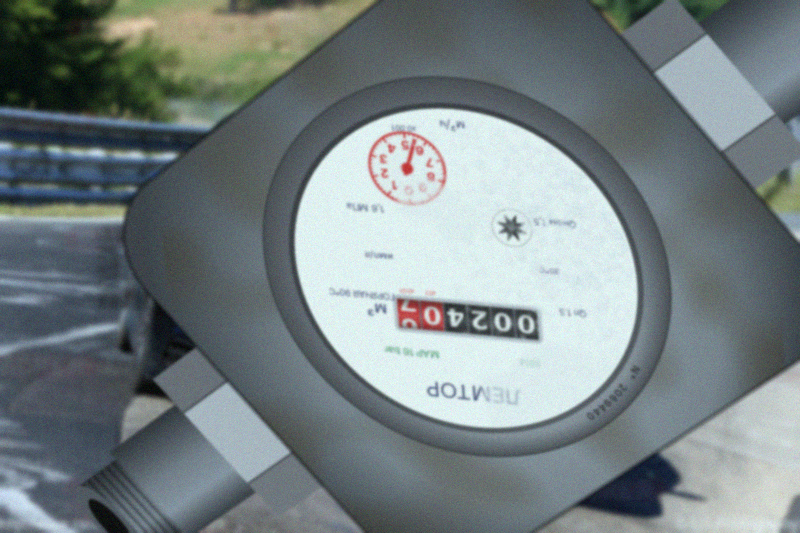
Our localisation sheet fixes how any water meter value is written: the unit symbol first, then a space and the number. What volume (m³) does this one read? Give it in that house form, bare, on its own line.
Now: m³ 24.065
